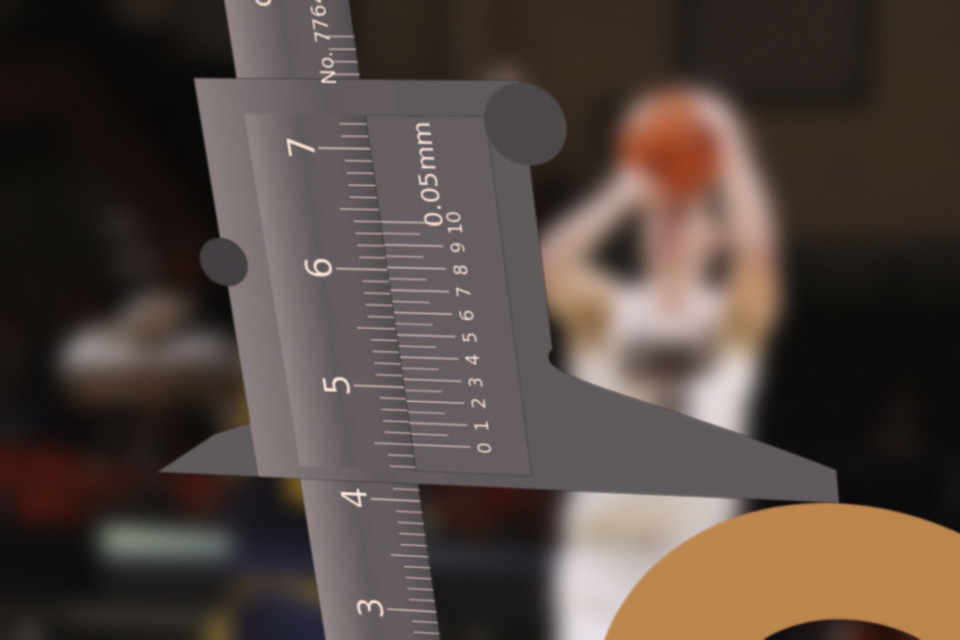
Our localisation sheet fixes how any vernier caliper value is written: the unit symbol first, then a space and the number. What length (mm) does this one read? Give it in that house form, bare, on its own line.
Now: mm 45.0
